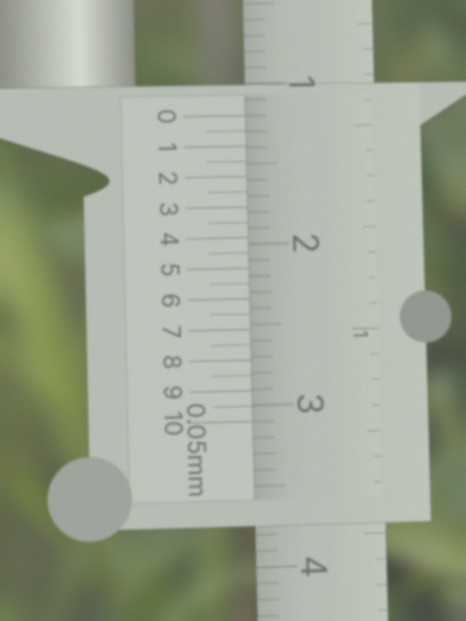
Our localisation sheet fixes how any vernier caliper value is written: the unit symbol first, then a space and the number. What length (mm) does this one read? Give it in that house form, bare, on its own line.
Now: mm 12.0
